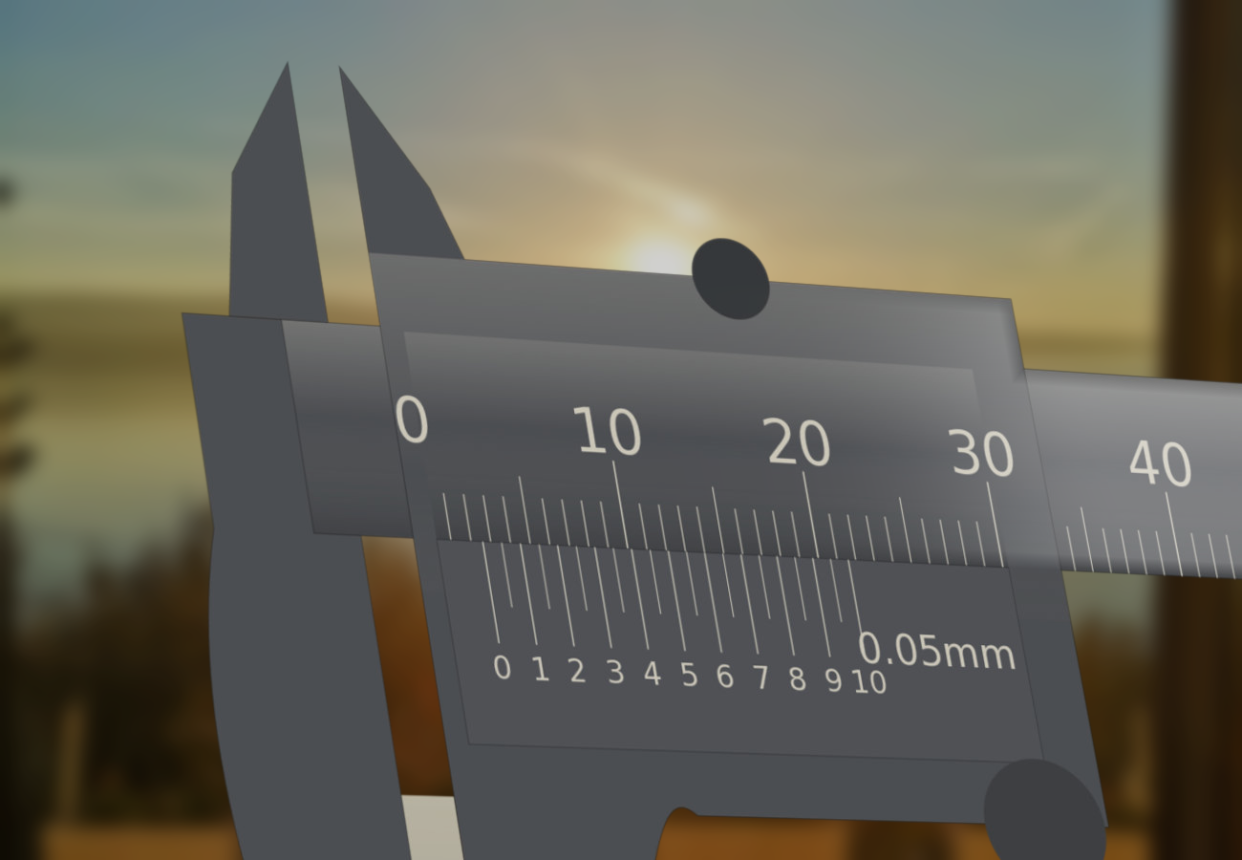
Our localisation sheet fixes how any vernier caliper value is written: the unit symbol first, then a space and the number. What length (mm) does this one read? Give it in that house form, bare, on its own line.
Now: mm 2.6
